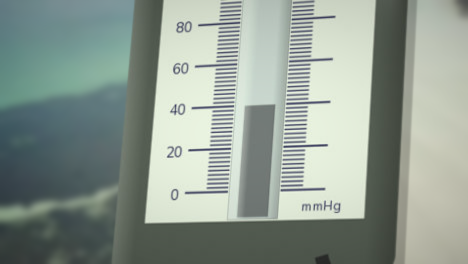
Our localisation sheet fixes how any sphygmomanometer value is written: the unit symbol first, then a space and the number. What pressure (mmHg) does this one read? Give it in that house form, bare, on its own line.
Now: mmHg 40
